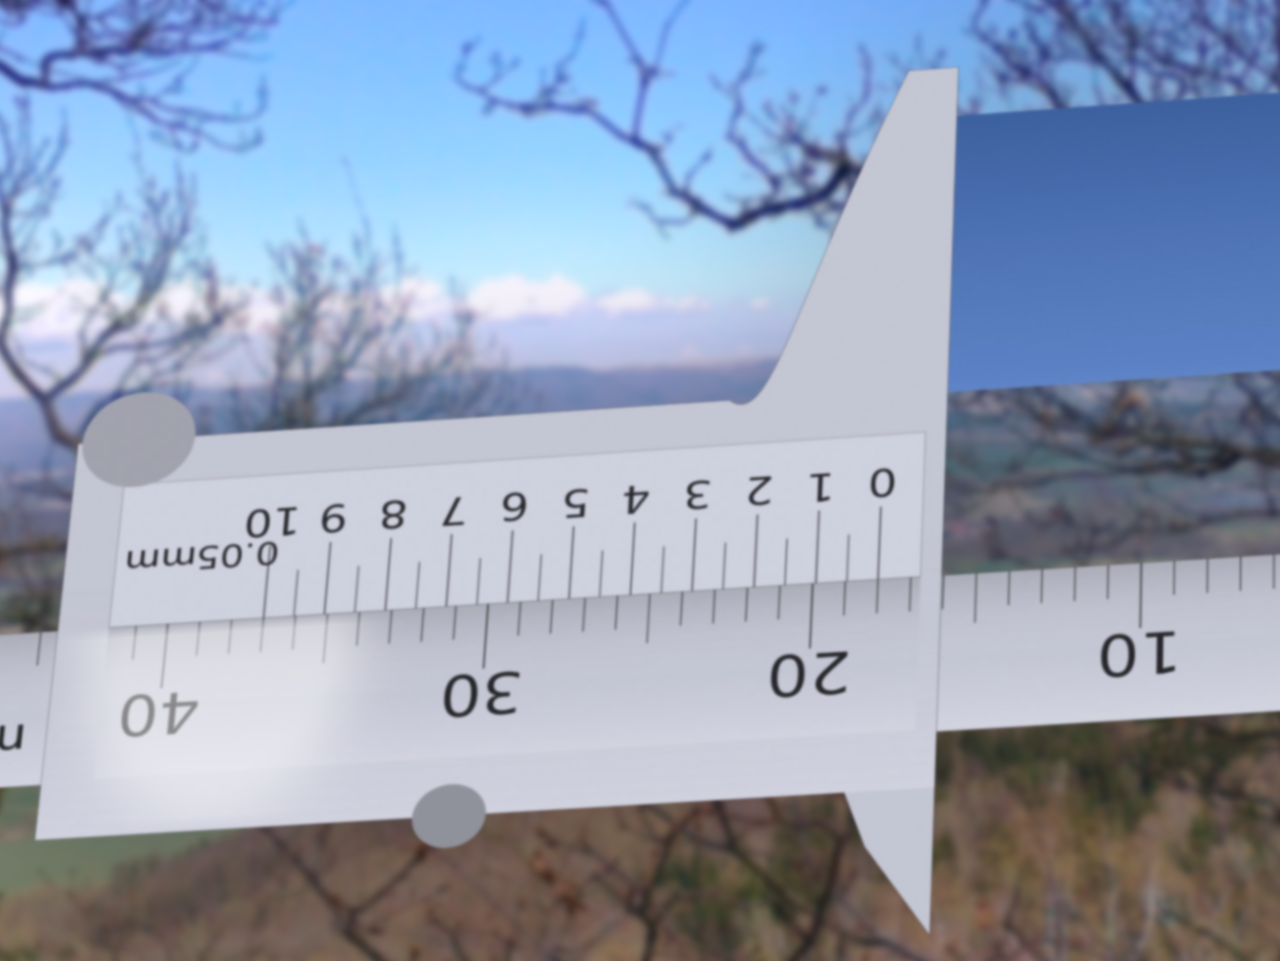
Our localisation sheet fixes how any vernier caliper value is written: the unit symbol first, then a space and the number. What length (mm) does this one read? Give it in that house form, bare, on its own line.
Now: mm 18.0
